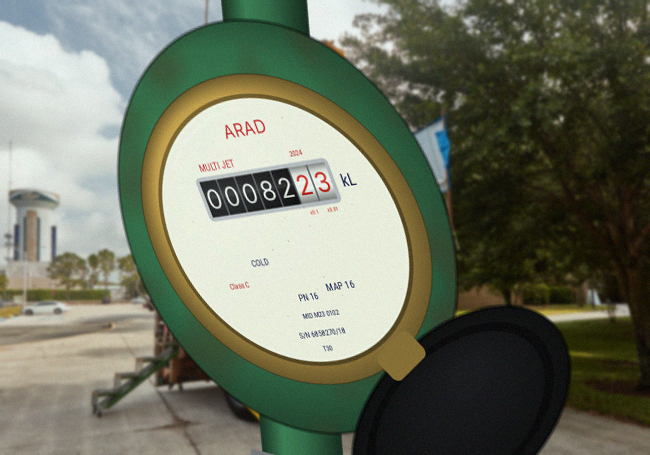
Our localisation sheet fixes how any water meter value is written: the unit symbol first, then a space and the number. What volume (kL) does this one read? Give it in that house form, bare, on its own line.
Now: kL 82.23
